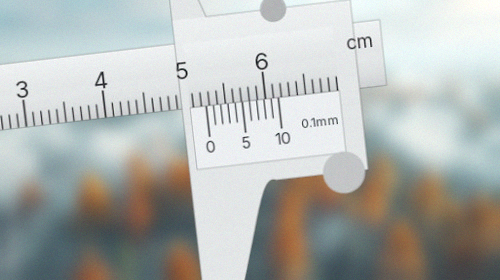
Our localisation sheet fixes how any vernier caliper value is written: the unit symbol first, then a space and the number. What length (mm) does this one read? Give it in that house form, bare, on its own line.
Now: mm 52.6
